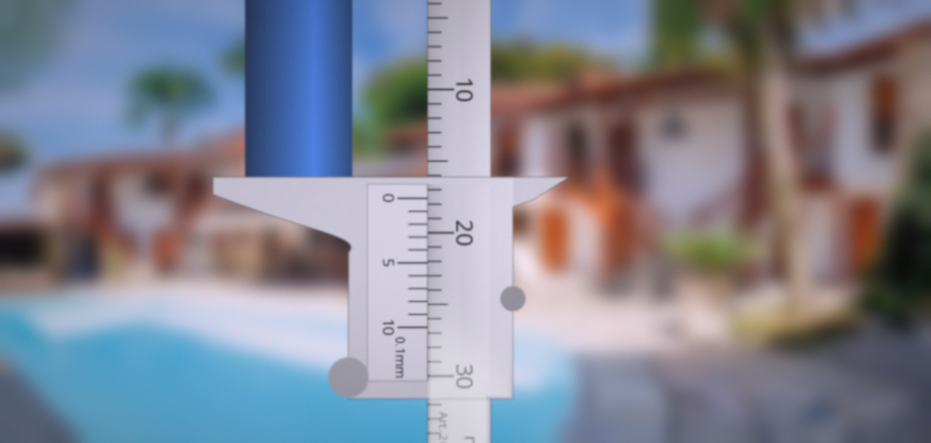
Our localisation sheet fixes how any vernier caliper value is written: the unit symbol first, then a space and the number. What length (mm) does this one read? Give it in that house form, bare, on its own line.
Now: mm 17.6
